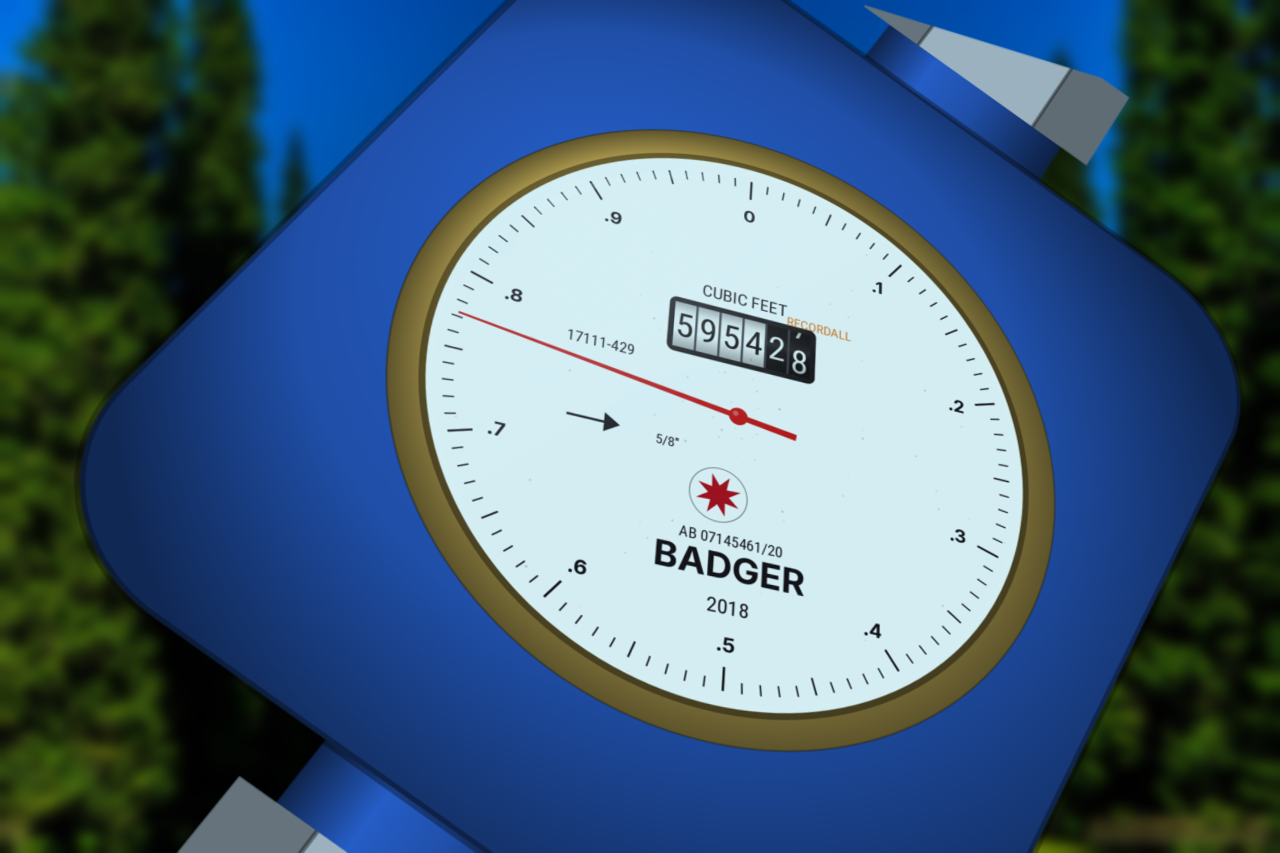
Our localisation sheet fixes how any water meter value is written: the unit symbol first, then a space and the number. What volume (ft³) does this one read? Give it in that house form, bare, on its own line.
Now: ft³ 595427.77
